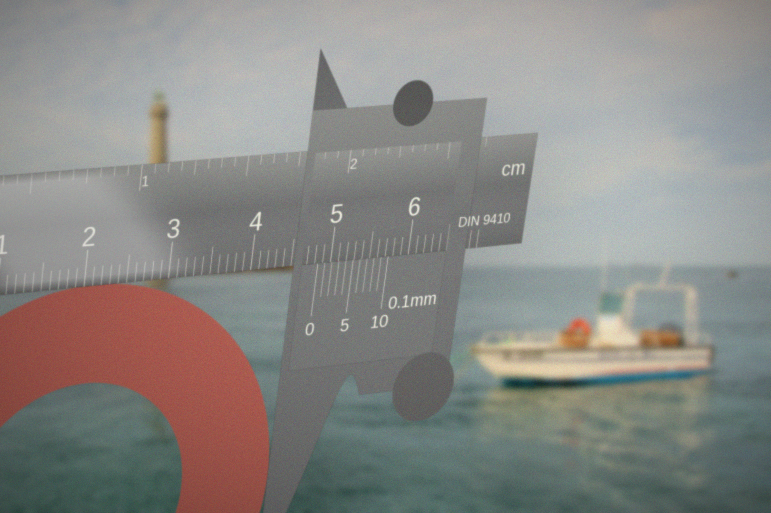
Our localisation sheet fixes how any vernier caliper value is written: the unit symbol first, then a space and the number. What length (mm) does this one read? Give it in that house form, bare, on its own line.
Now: mm 48.4
